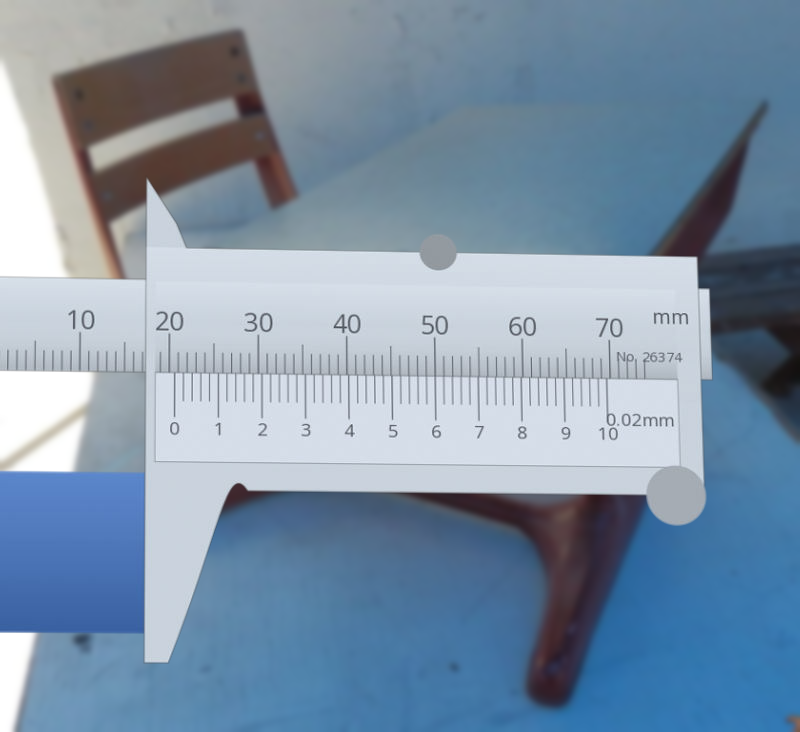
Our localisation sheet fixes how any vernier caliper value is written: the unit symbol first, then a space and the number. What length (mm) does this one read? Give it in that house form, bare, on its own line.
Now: mm 20.6
